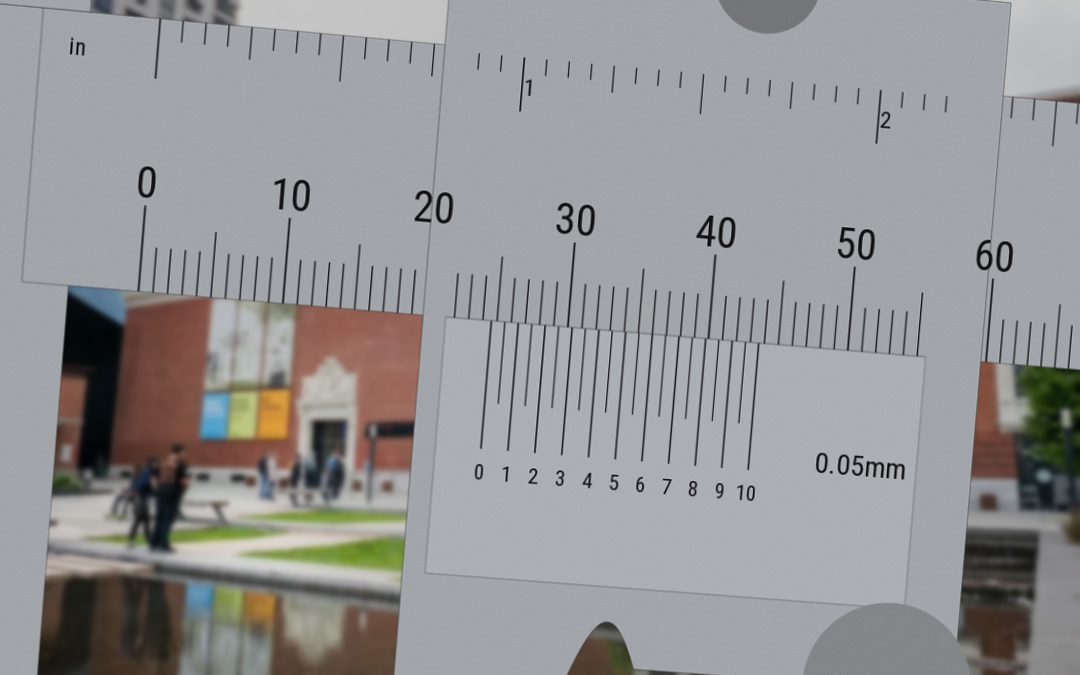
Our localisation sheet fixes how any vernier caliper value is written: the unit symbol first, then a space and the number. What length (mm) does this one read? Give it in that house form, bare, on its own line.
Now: mm 24.6
